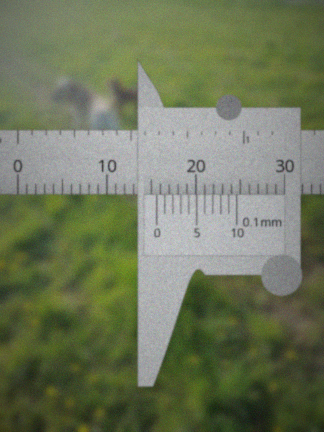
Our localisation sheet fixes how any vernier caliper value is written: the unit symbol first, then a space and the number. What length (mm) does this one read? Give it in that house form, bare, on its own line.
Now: mm 15.6
